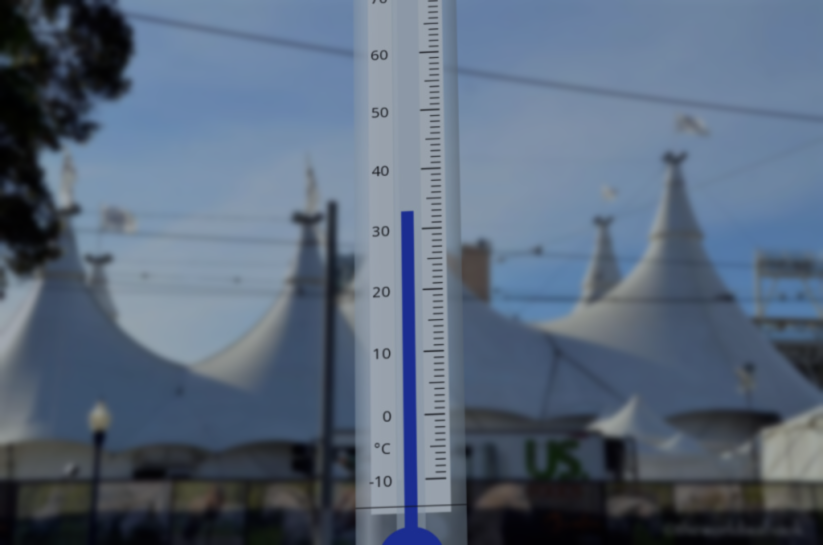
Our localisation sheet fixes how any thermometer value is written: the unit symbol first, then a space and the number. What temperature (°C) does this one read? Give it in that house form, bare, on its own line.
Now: °C 33
